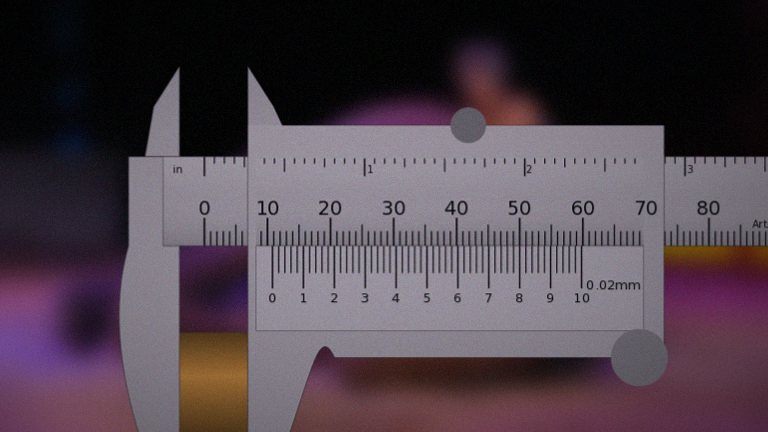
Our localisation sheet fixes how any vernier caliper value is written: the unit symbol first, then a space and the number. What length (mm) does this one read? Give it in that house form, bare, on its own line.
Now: mm 10.8
